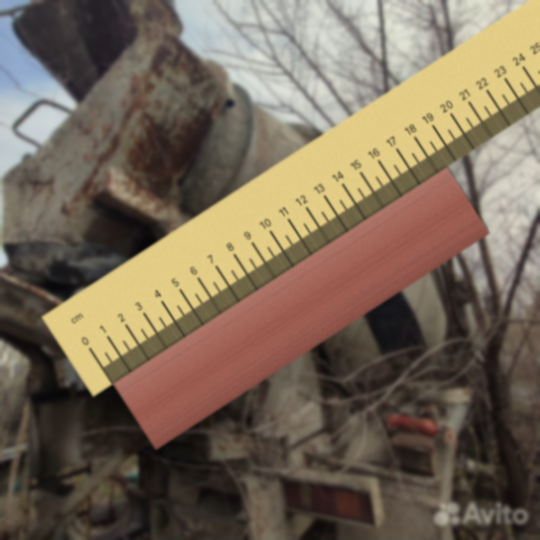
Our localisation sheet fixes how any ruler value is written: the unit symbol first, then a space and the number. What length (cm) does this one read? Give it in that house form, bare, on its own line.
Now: cm 18.5
